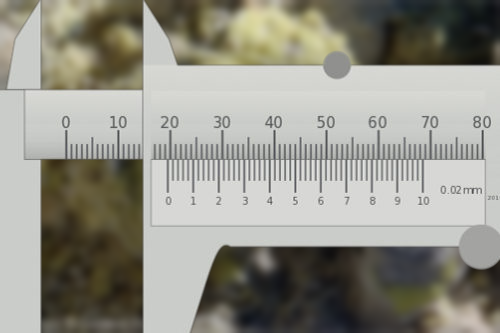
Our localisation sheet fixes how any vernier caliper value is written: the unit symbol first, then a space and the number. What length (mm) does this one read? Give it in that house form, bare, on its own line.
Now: mm 19.5
